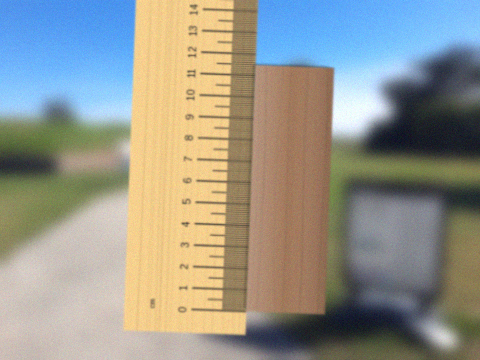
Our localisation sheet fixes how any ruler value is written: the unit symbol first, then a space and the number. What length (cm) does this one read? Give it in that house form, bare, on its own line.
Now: cm 11.5
